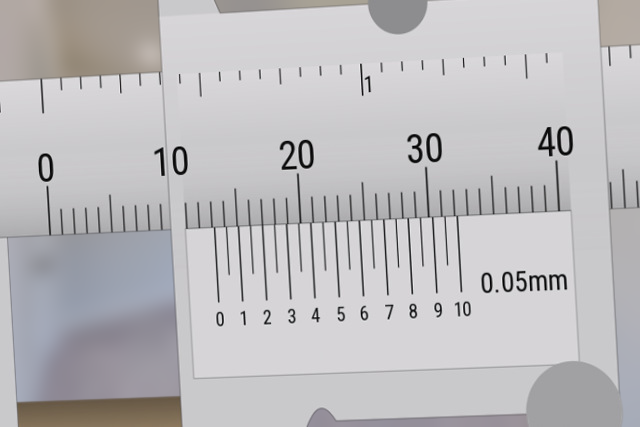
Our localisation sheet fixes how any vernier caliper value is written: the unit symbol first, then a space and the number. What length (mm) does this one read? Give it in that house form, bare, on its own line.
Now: mm 13.2
